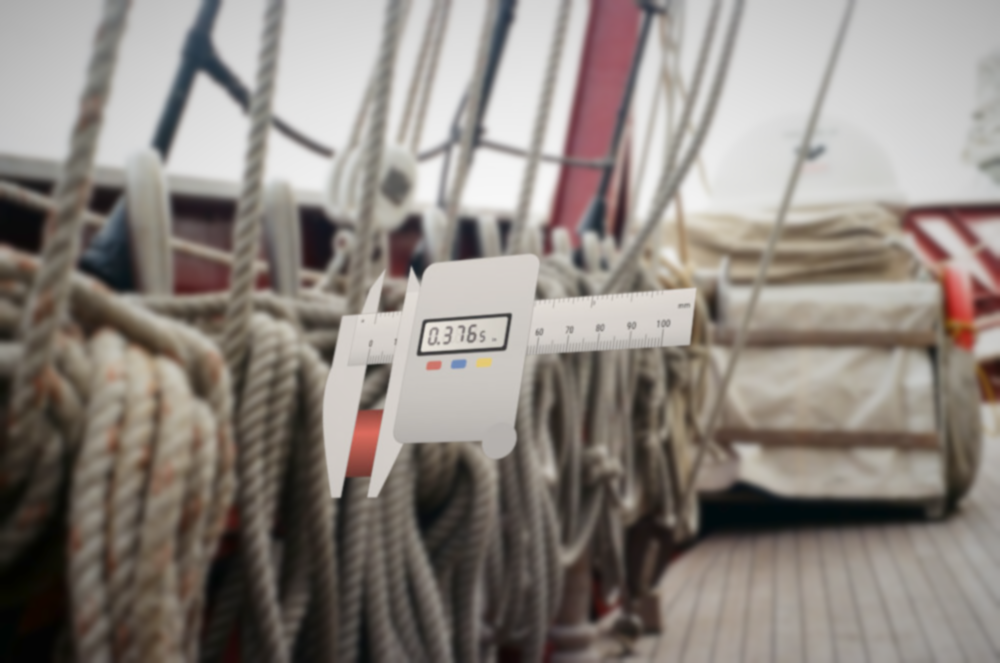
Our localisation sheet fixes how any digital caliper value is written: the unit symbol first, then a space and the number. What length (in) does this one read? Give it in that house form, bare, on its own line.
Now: in 0.3765
